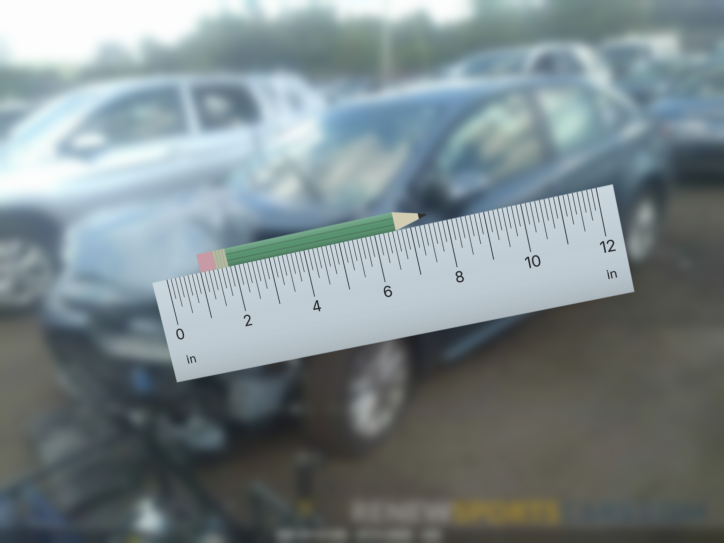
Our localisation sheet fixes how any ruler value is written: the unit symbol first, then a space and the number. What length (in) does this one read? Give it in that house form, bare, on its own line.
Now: in 6.5
